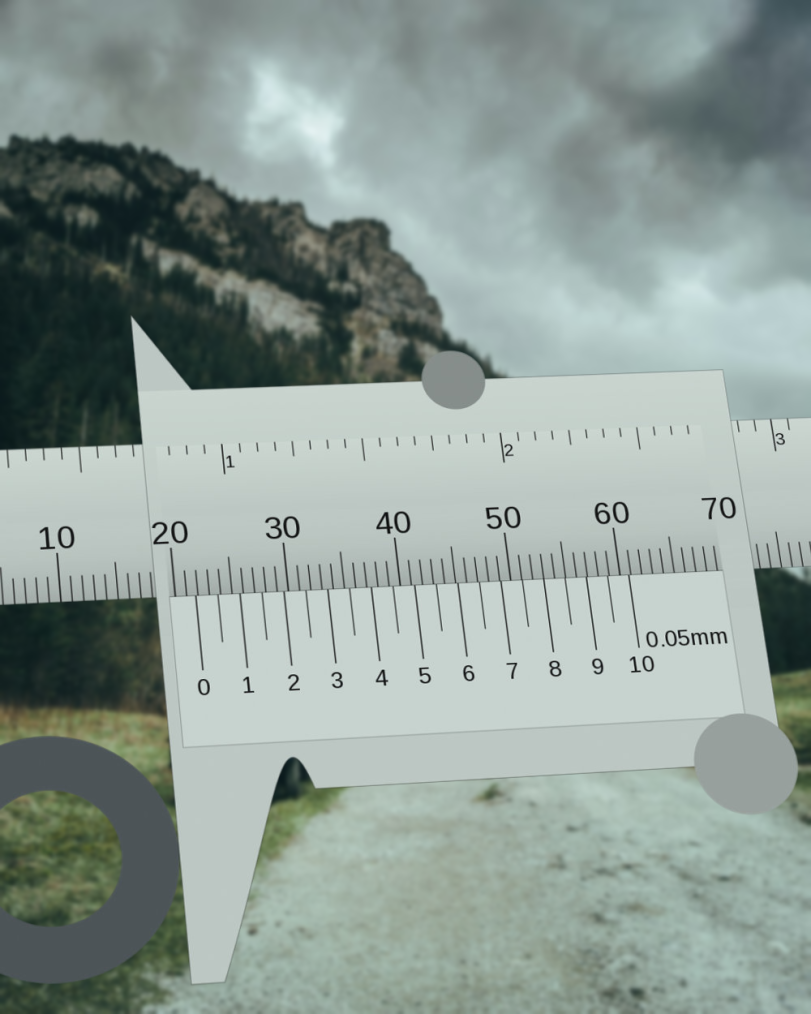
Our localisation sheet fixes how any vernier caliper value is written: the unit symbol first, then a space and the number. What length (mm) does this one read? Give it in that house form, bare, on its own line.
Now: mm 21.8
